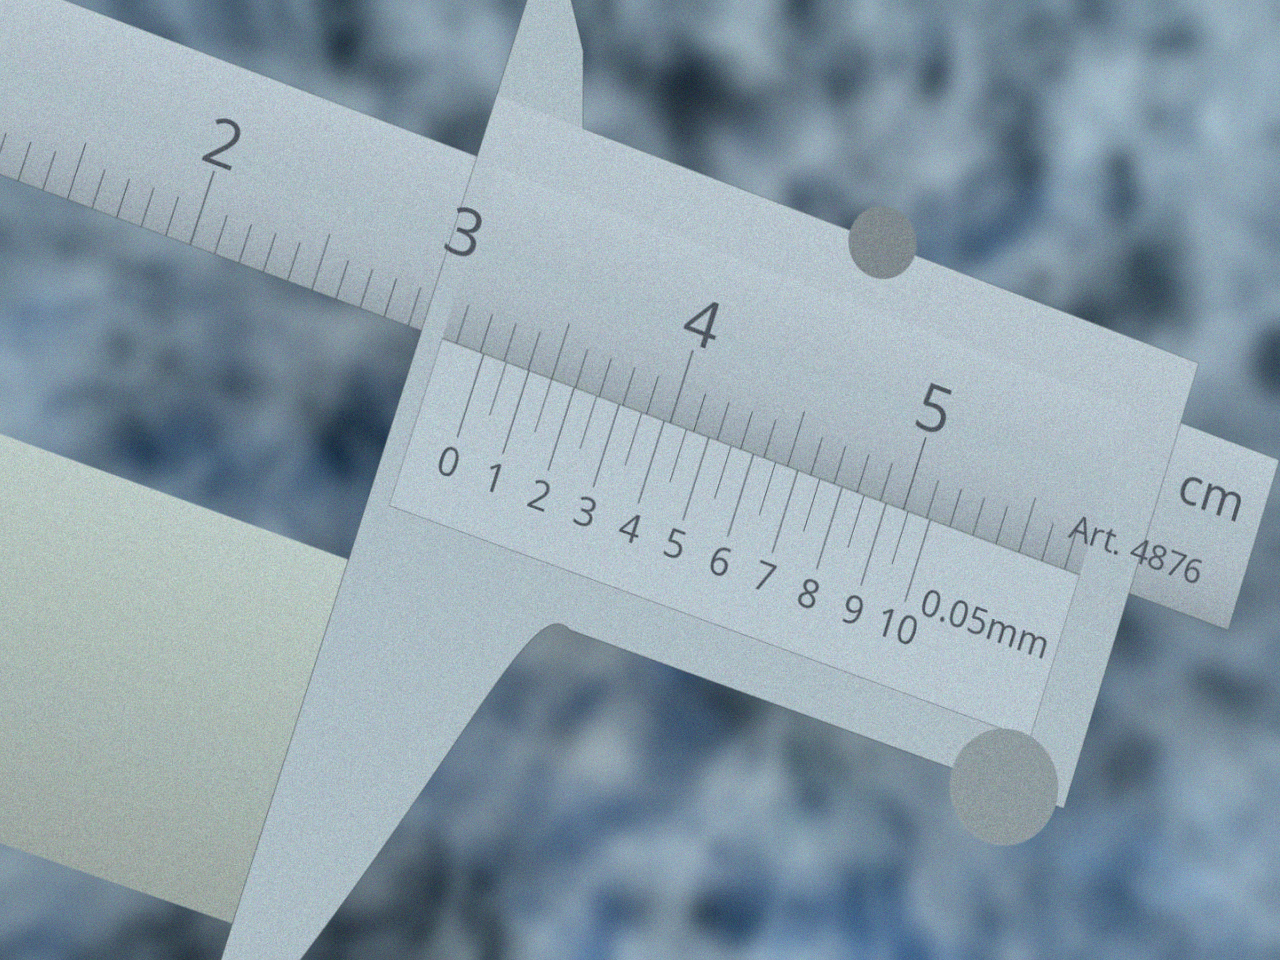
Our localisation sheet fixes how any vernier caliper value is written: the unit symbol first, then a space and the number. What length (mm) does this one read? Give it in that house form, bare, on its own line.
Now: mm 32.15
